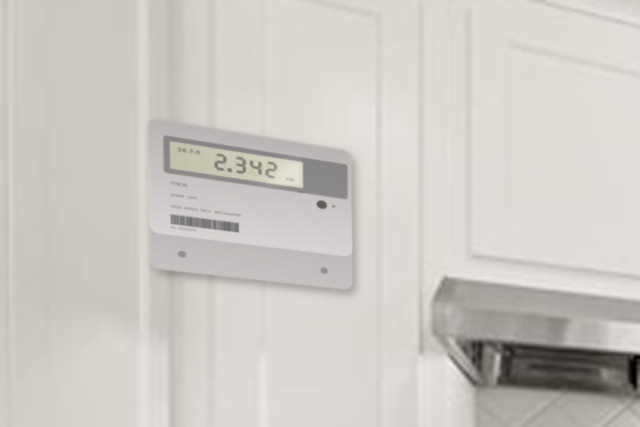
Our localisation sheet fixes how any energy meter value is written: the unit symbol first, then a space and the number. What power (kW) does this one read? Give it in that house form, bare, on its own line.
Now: kW 2.342
